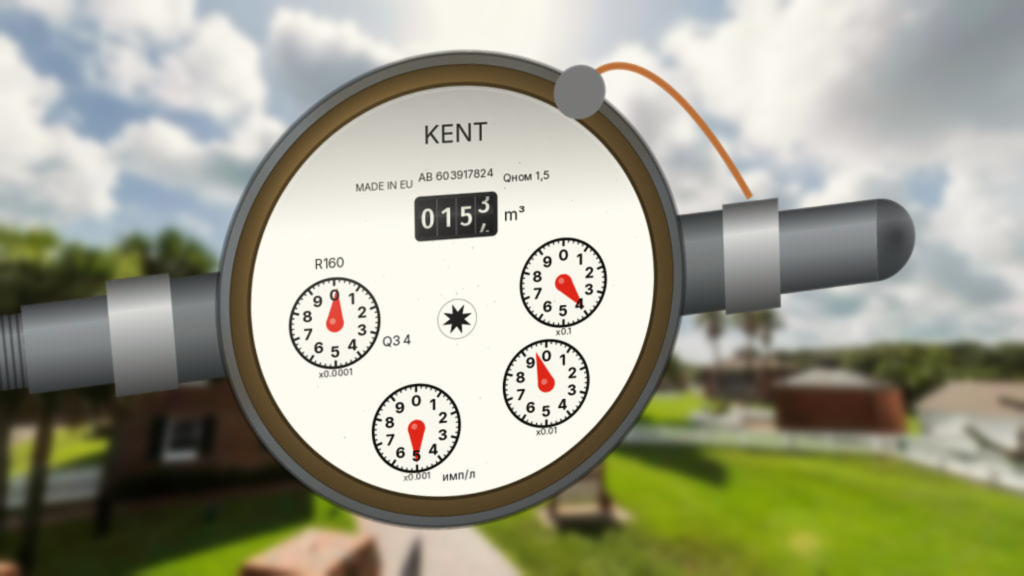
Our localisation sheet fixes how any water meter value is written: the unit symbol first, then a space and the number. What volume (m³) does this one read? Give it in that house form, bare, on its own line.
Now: m³ 153.3950
